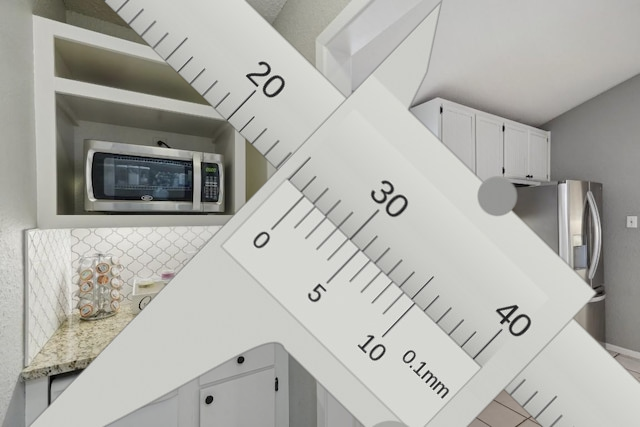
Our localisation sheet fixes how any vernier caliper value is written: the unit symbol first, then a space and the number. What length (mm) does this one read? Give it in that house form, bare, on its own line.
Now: mm 26.3
